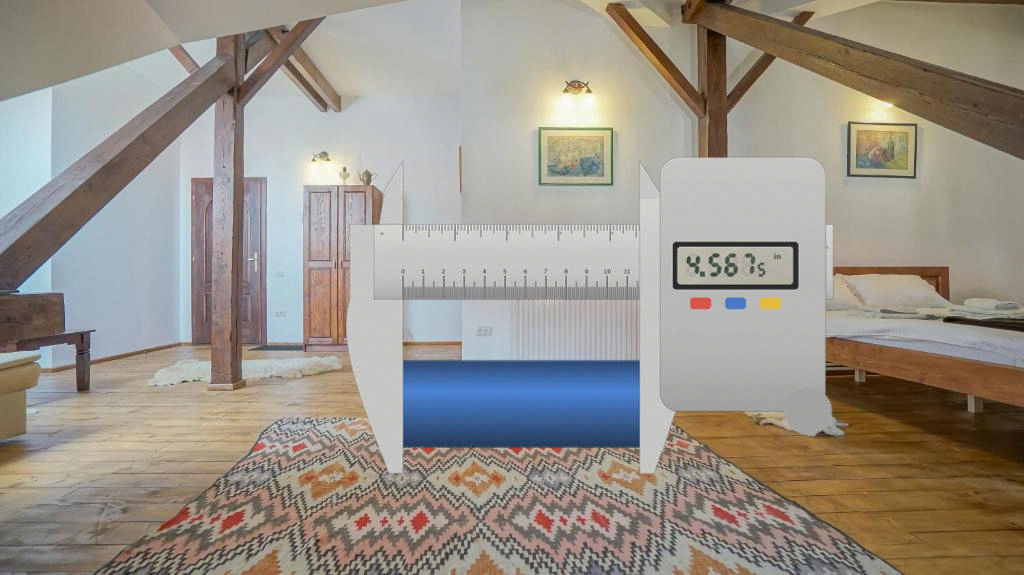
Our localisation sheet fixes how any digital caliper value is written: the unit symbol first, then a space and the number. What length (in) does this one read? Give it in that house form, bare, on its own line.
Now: in 4.5675
